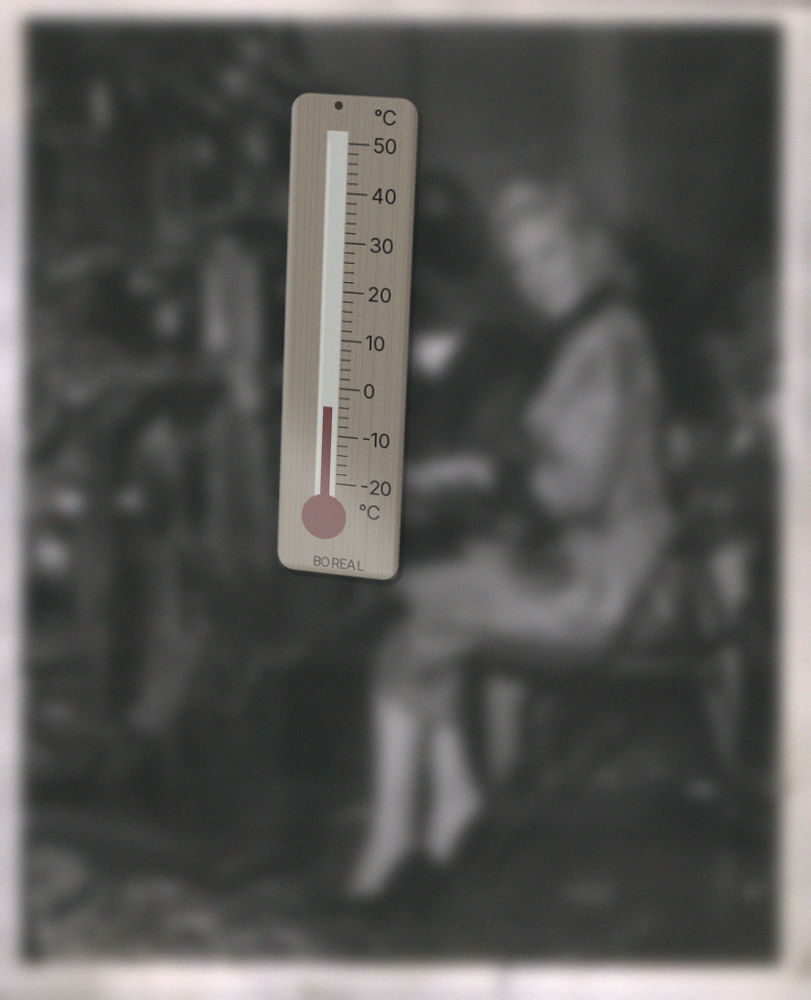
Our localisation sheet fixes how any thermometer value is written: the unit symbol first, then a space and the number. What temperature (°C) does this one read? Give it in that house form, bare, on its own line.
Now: °C -4
